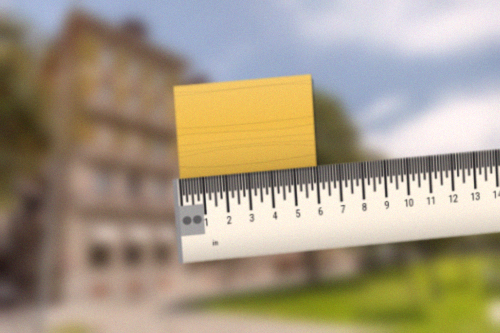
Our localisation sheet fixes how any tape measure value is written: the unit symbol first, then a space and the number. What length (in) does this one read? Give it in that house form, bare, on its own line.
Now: in 6
